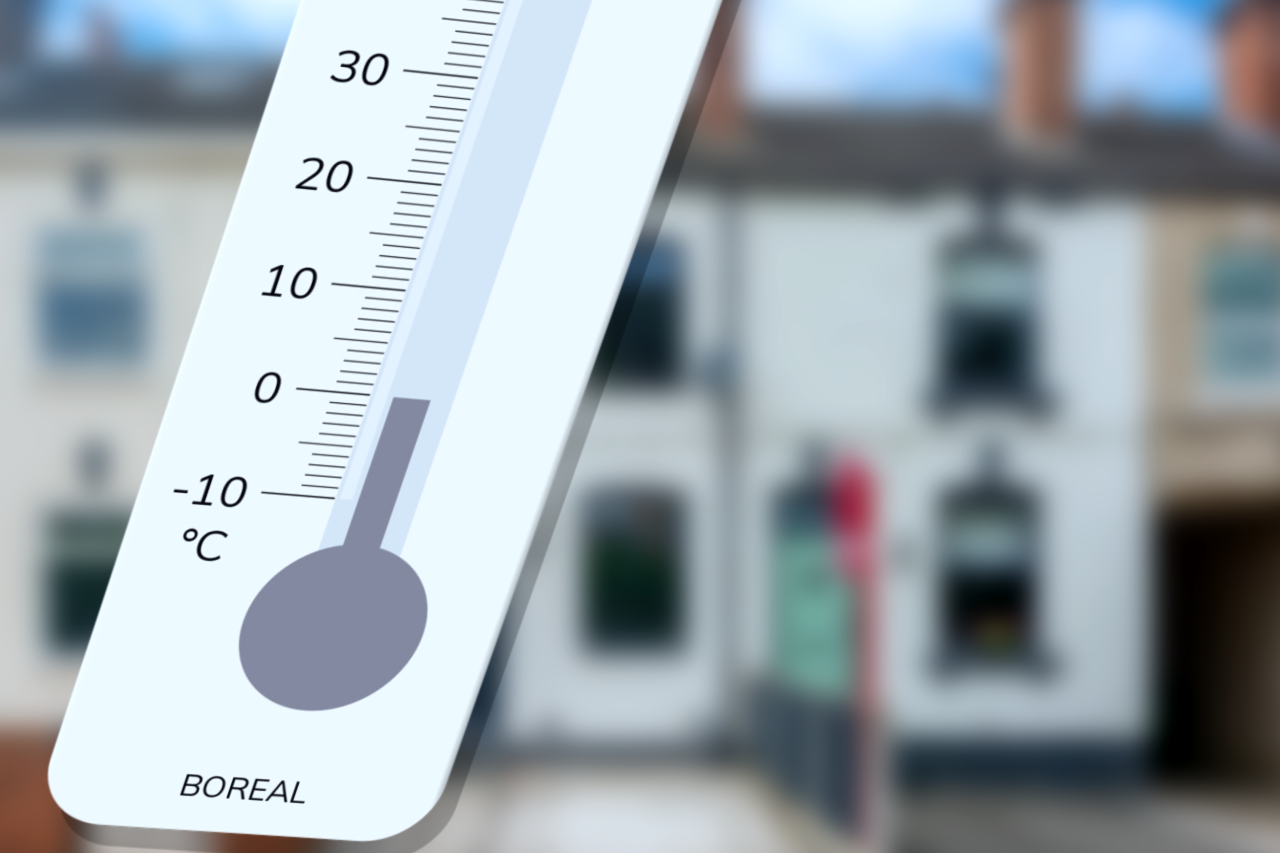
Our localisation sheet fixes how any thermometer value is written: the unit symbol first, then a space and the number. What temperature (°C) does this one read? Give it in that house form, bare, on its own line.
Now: °C 0
